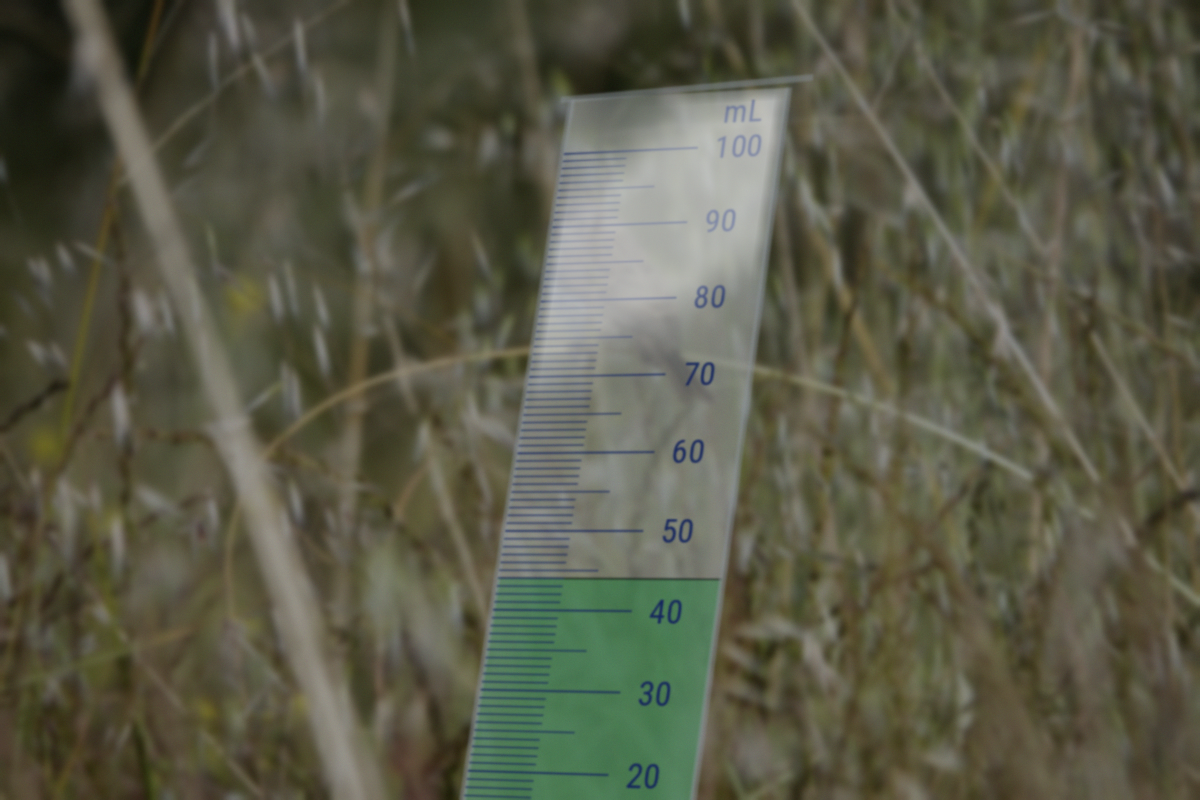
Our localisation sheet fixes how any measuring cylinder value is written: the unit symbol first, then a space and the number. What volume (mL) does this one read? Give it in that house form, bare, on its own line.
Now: mL 44
